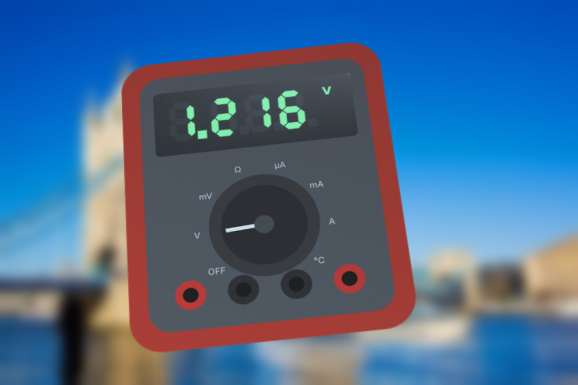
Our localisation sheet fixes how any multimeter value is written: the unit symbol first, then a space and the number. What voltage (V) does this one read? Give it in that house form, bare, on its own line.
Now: V 1.216
